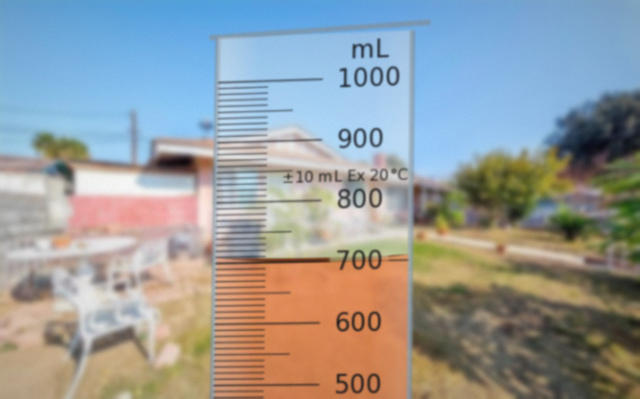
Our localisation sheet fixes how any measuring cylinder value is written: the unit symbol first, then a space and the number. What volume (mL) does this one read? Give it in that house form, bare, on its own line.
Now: mL 700
